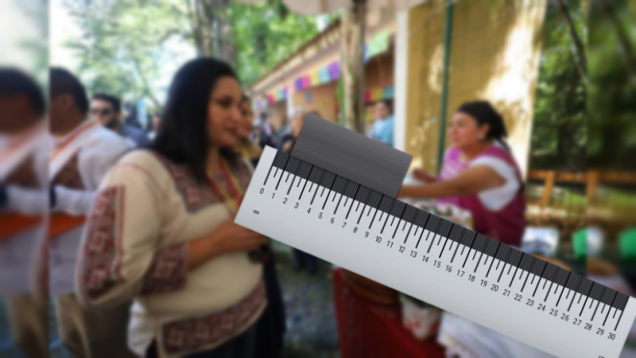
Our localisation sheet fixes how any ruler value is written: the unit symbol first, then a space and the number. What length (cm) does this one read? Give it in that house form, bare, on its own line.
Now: cm 9
